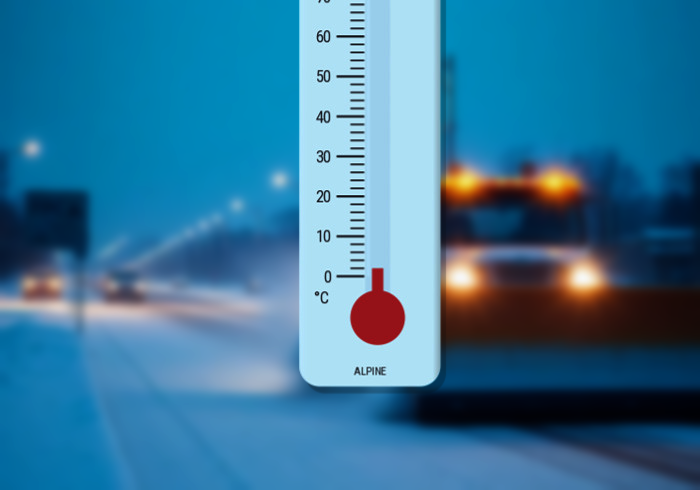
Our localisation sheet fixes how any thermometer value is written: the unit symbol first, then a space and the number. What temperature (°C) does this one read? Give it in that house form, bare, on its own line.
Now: °C 2
